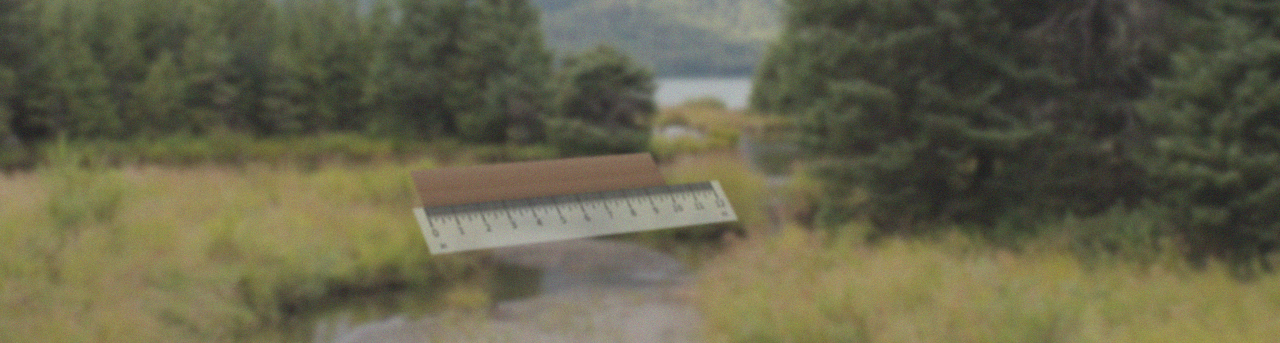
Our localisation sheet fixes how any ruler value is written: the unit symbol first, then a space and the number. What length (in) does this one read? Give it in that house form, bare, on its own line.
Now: in 10
